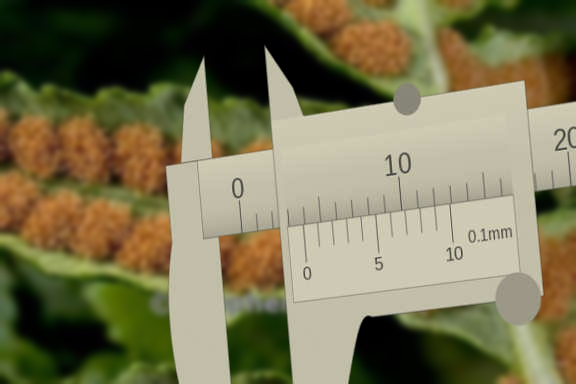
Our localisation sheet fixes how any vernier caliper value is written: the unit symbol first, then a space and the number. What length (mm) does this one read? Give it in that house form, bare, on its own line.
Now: mm 3.9
